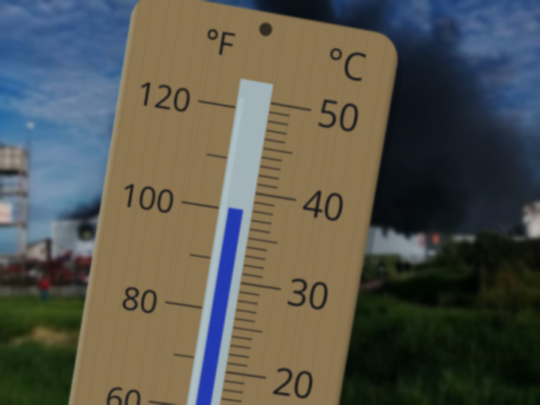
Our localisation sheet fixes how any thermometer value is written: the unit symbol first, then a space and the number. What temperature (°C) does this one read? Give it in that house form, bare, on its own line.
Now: °C 38
